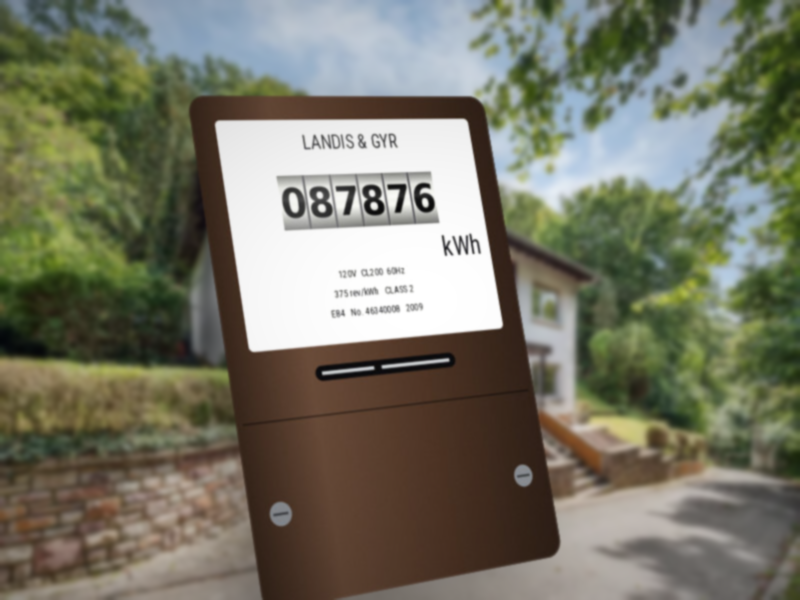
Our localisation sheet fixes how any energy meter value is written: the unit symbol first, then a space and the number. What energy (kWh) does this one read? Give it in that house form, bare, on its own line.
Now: kWh 87876
